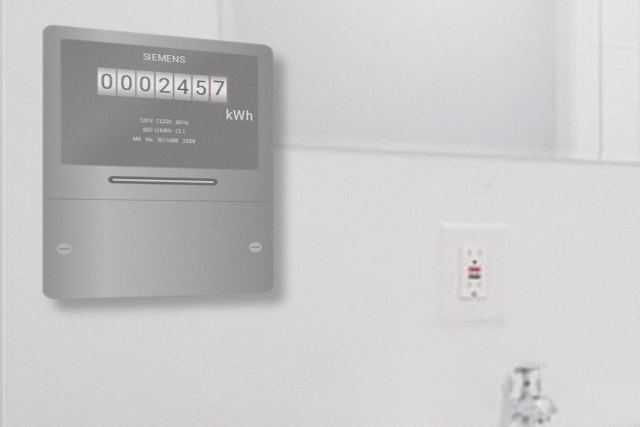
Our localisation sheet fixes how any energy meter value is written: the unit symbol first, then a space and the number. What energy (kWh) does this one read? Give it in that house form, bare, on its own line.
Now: kWh 245.7
